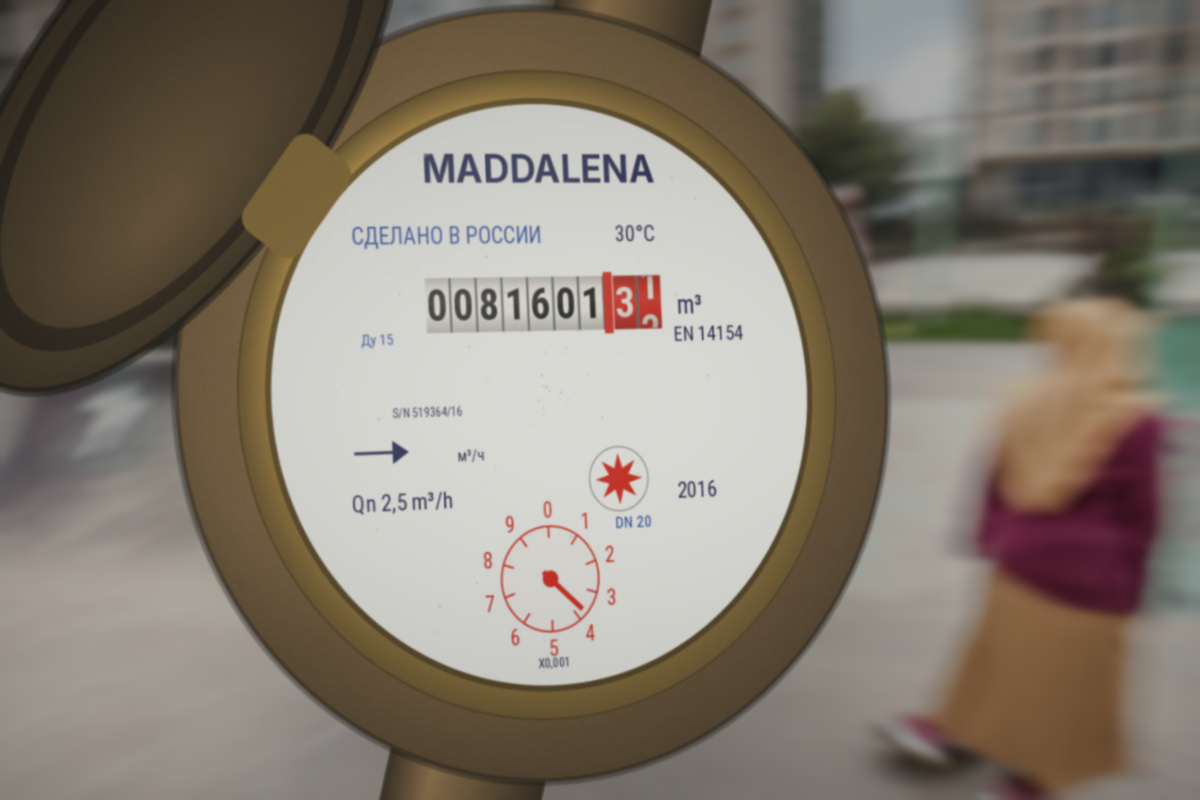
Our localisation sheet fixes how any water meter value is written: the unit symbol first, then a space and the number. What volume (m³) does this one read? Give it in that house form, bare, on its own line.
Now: m³ 81601.313
